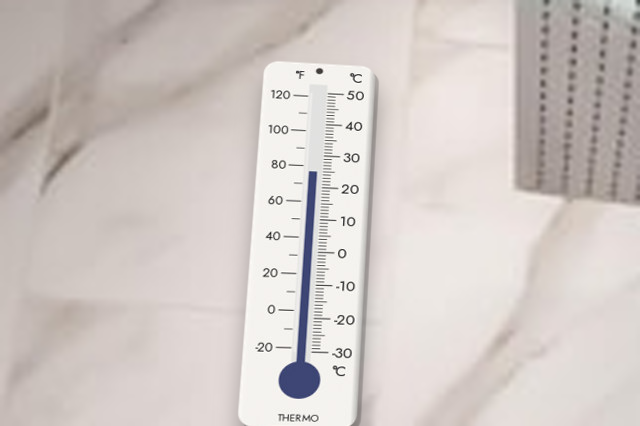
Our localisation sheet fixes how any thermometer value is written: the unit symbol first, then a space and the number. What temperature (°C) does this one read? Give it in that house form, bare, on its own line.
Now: °C 25
